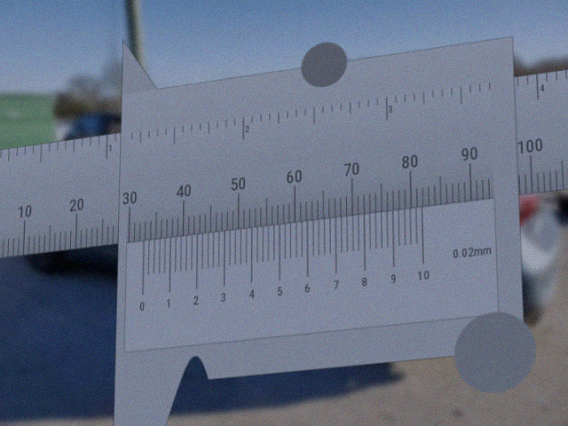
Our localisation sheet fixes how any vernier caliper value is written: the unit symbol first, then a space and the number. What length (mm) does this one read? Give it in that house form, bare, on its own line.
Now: mm 32.8
